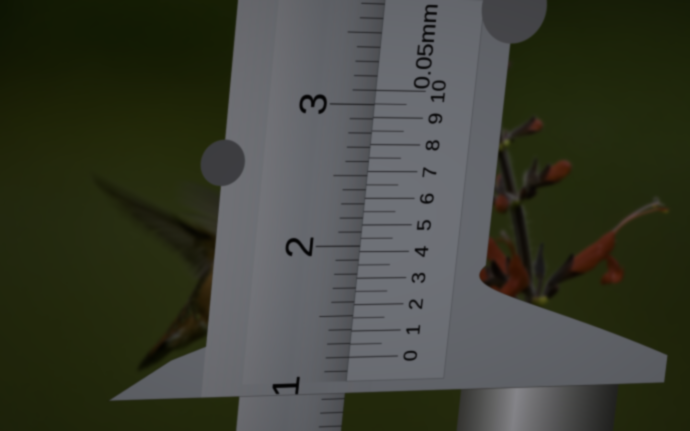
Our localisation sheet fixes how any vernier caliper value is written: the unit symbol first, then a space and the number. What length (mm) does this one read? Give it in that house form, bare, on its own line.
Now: mm 12.0
